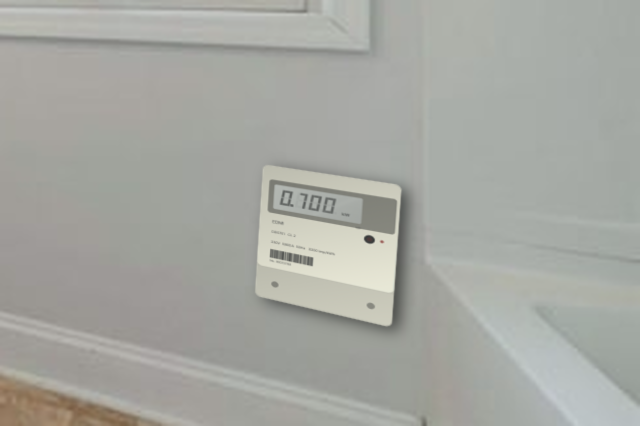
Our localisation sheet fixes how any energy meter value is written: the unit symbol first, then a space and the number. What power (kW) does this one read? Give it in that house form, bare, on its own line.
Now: kW 0.700
